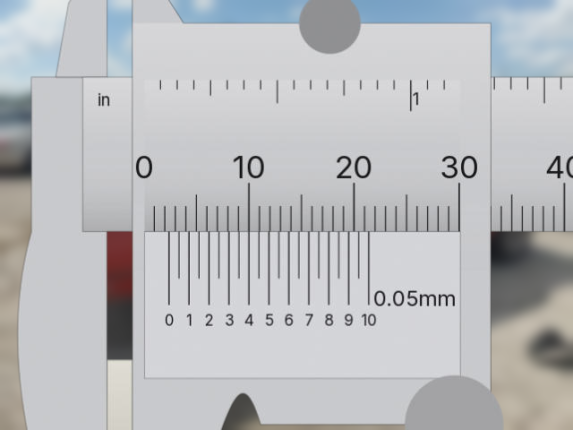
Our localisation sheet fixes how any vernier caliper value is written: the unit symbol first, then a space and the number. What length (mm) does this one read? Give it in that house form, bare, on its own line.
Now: mm 2.4
